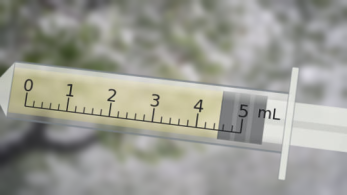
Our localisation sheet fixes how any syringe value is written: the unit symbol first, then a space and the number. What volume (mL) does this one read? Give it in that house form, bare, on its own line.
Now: mL 4.5
